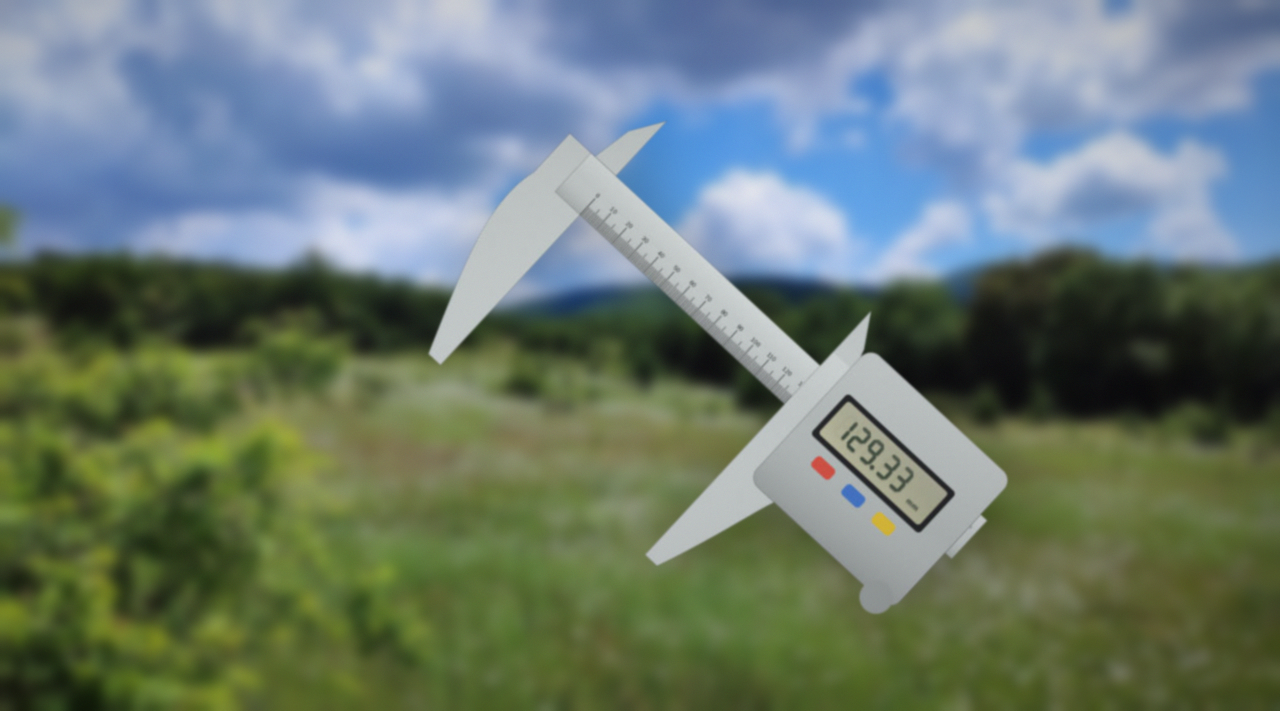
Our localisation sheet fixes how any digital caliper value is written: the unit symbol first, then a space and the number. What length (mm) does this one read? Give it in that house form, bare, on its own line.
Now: mm 129.33
